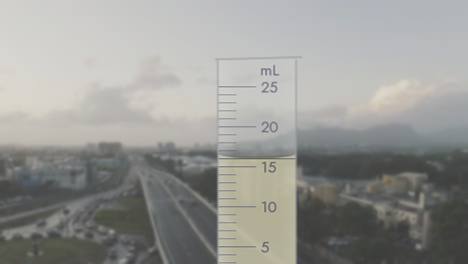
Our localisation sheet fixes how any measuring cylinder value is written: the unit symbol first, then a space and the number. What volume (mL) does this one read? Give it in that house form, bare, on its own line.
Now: mL 16
